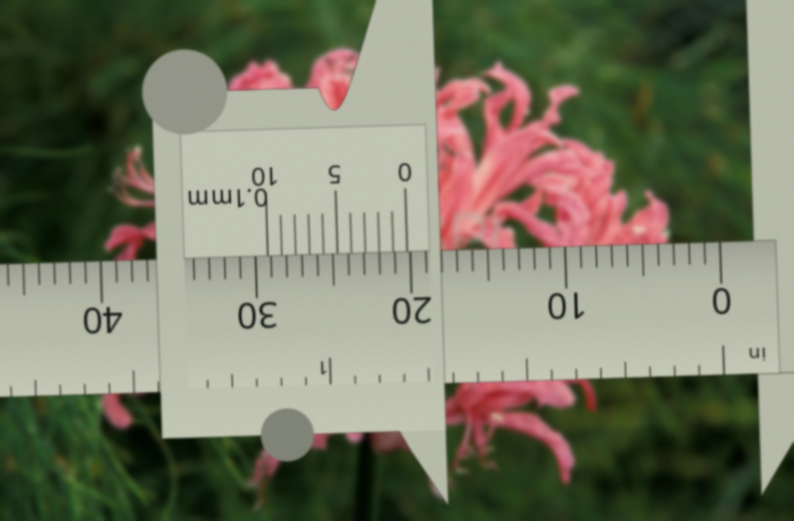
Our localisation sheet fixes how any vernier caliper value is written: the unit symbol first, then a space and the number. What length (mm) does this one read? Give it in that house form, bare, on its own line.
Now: mm 20.2
